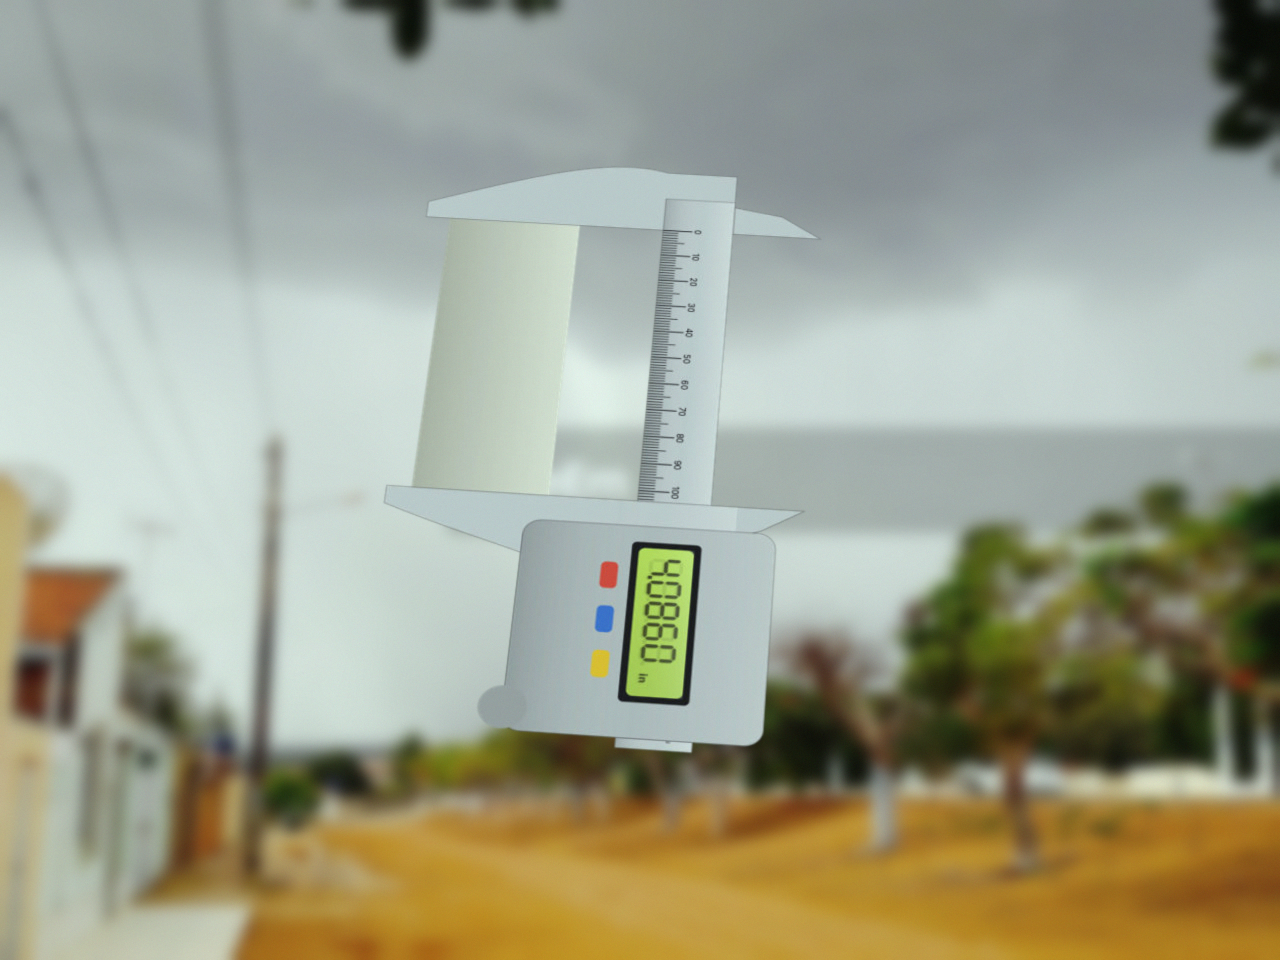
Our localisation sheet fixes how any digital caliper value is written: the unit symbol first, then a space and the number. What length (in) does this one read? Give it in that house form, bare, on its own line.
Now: in 4.0860
